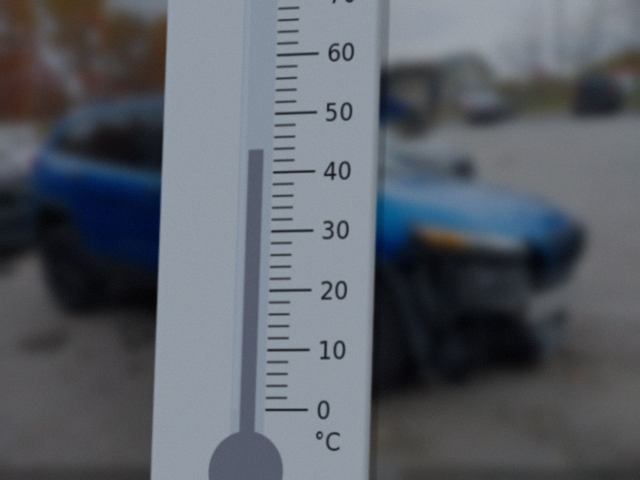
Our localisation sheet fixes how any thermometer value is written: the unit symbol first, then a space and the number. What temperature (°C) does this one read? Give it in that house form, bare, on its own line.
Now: °C 44
